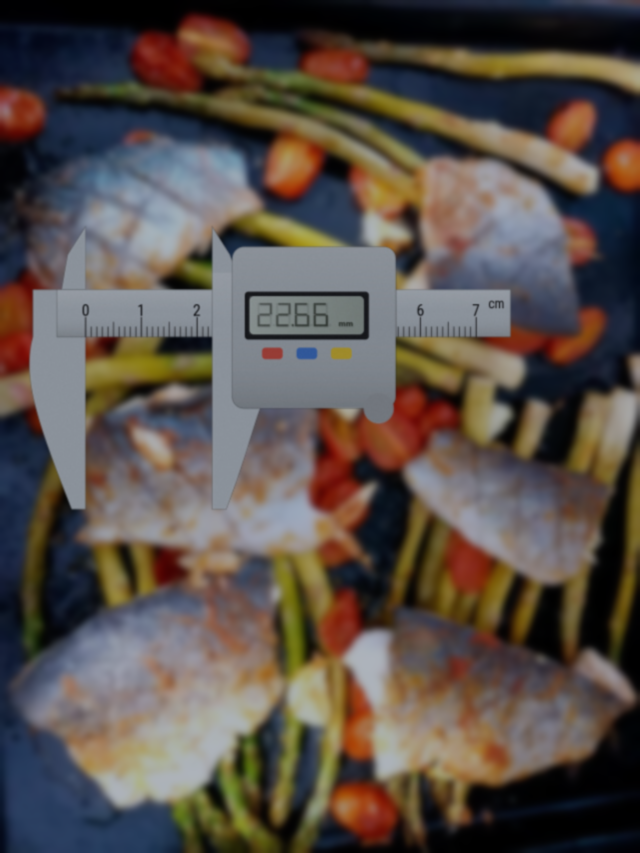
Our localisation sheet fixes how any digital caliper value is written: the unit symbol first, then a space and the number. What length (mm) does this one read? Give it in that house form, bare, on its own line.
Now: mm 22.66
